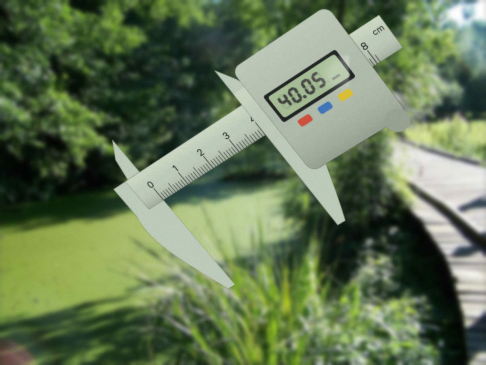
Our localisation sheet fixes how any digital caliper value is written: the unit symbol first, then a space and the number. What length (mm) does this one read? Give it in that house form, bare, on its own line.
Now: mm 40.05
